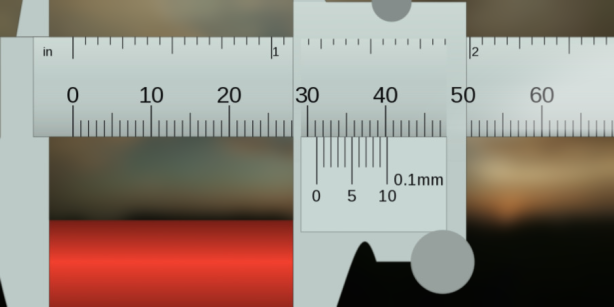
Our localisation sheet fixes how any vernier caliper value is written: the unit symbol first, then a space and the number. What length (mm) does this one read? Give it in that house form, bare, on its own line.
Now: mm 31.2
